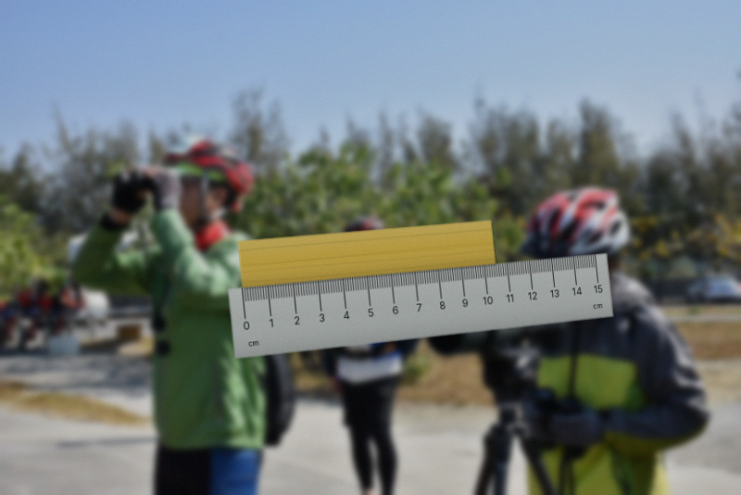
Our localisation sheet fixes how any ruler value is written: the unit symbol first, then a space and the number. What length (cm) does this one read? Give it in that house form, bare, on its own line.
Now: cm 10.5
